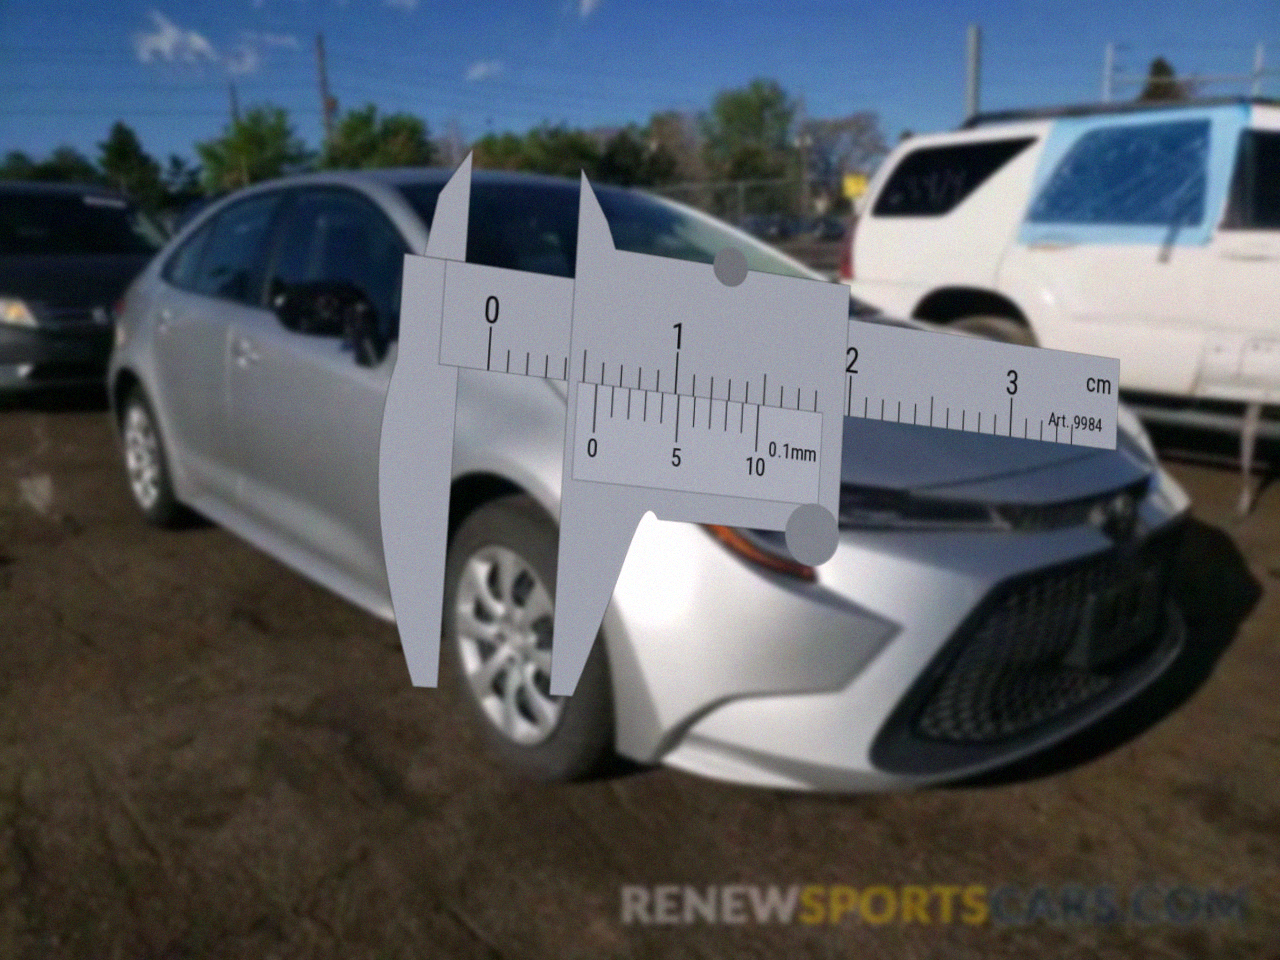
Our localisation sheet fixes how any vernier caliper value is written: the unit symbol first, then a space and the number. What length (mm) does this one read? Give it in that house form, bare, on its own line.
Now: mm 5.7
